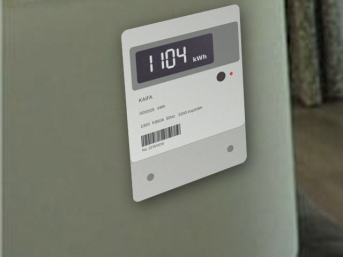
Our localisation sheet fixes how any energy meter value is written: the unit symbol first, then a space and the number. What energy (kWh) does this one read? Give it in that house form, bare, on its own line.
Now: kWh 1104
